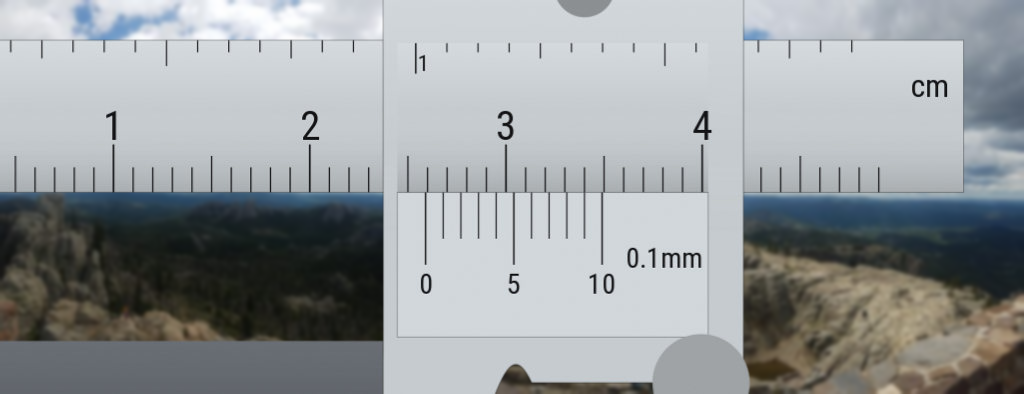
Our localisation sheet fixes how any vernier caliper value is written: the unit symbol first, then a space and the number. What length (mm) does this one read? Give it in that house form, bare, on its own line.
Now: mm 25.9
